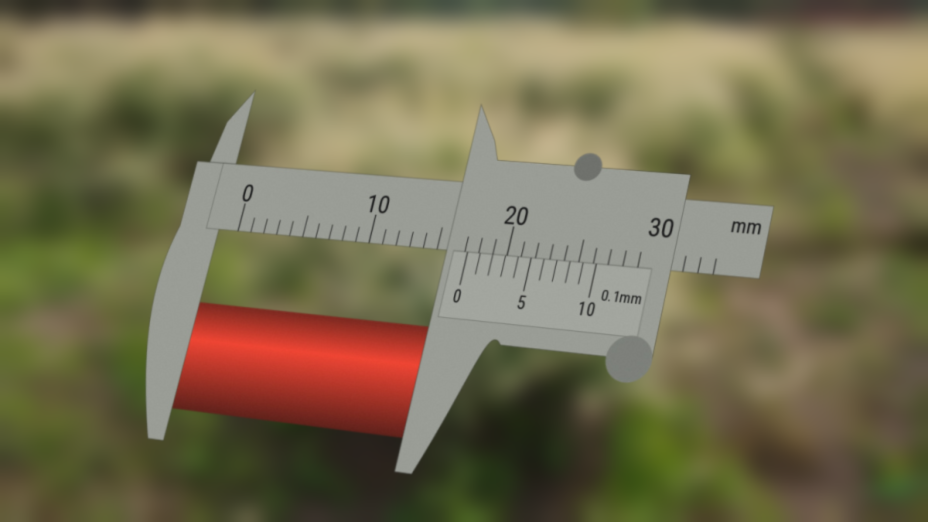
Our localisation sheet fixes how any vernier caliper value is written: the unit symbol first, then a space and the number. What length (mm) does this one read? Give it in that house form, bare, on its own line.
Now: mm 17.2
